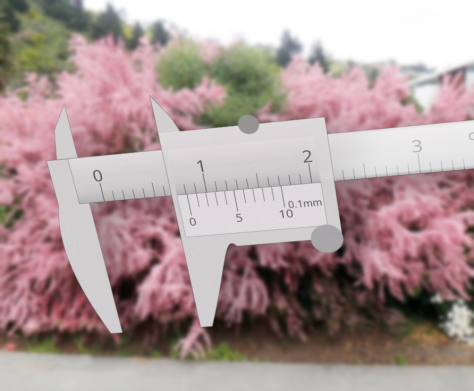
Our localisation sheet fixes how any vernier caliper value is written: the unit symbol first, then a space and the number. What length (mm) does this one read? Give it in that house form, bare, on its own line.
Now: mm 8.1
